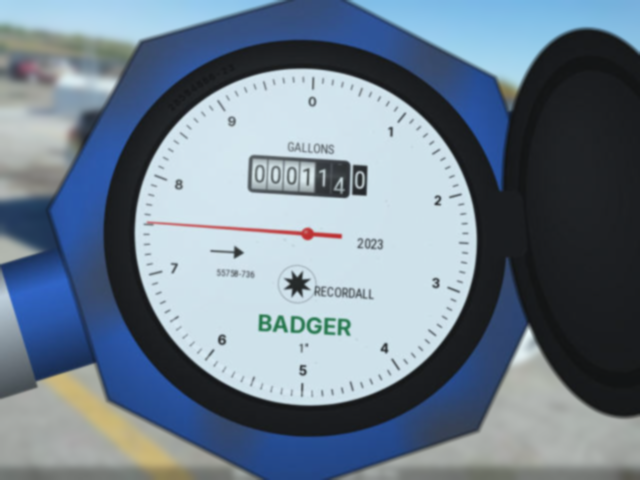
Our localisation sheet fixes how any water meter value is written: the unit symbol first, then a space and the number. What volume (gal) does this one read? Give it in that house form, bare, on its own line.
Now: gal 1137.5
